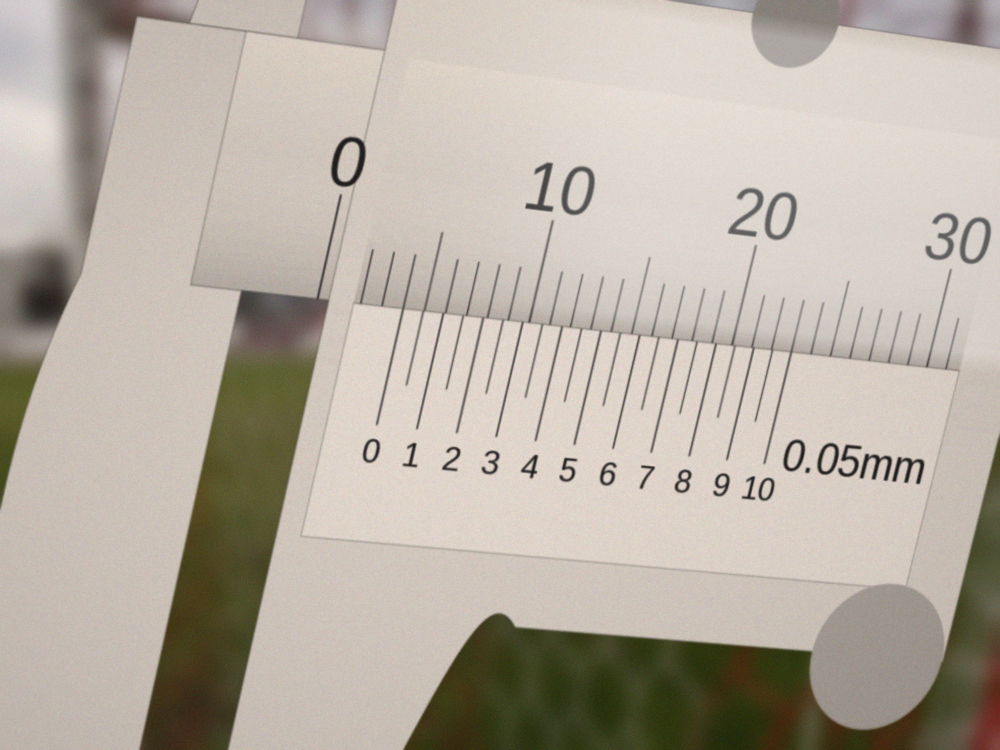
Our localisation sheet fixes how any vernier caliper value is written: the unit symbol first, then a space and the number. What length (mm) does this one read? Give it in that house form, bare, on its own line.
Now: mm 4.0
